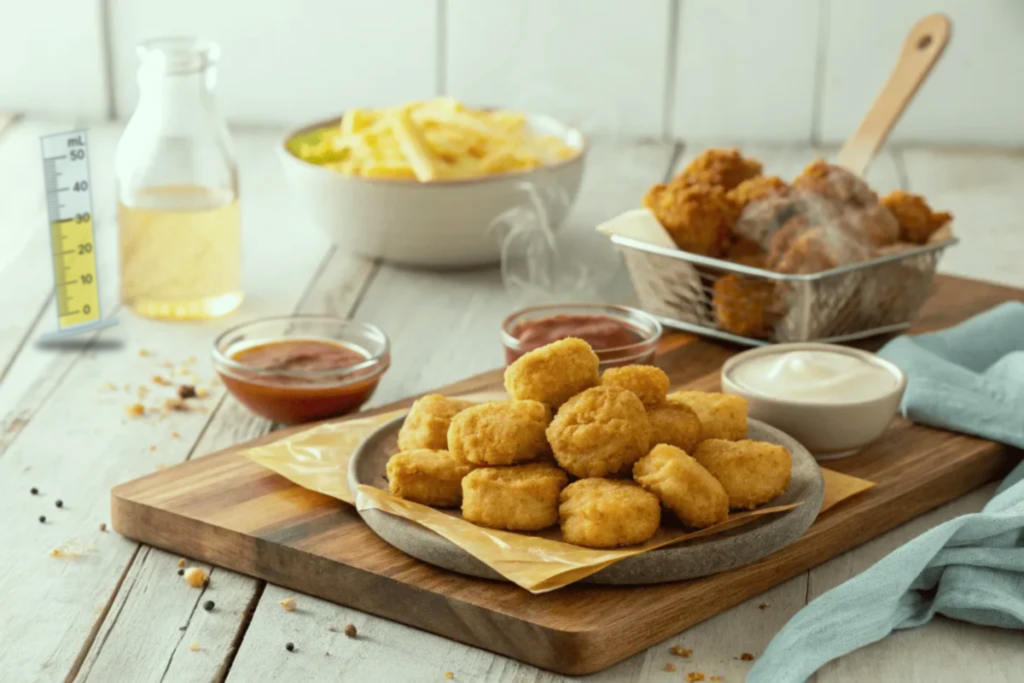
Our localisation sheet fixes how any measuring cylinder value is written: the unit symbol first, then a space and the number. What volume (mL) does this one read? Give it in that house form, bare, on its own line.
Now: mL 30
